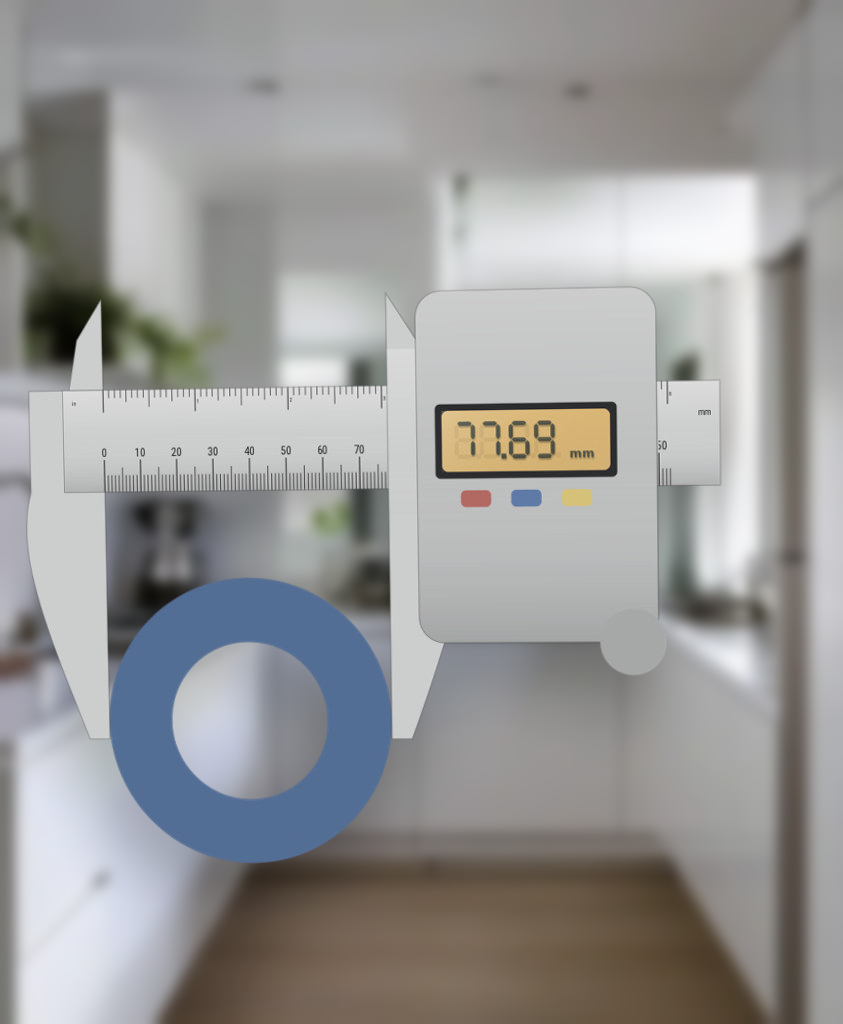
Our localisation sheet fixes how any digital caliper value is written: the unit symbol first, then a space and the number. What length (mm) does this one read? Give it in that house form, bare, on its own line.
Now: mm 77.69
